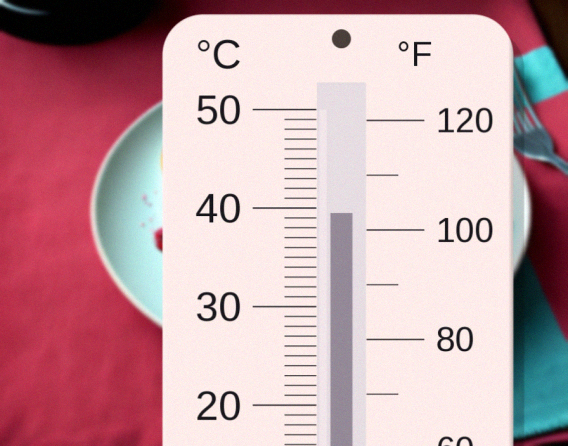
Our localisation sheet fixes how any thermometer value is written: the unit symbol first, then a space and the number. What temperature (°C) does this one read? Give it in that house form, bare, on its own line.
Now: °C 39.5
